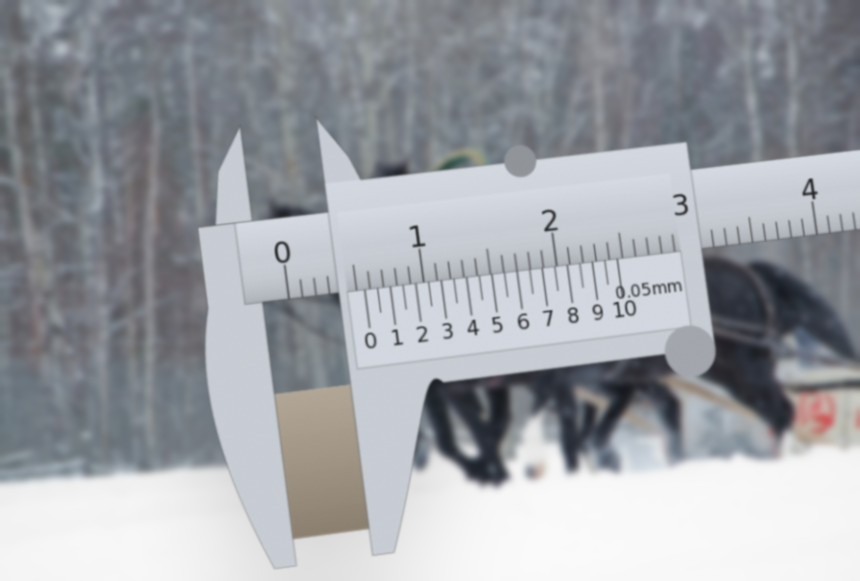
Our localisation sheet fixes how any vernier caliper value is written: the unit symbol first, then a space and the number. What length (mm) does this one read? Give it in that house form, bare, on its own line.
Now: mm 5.6
